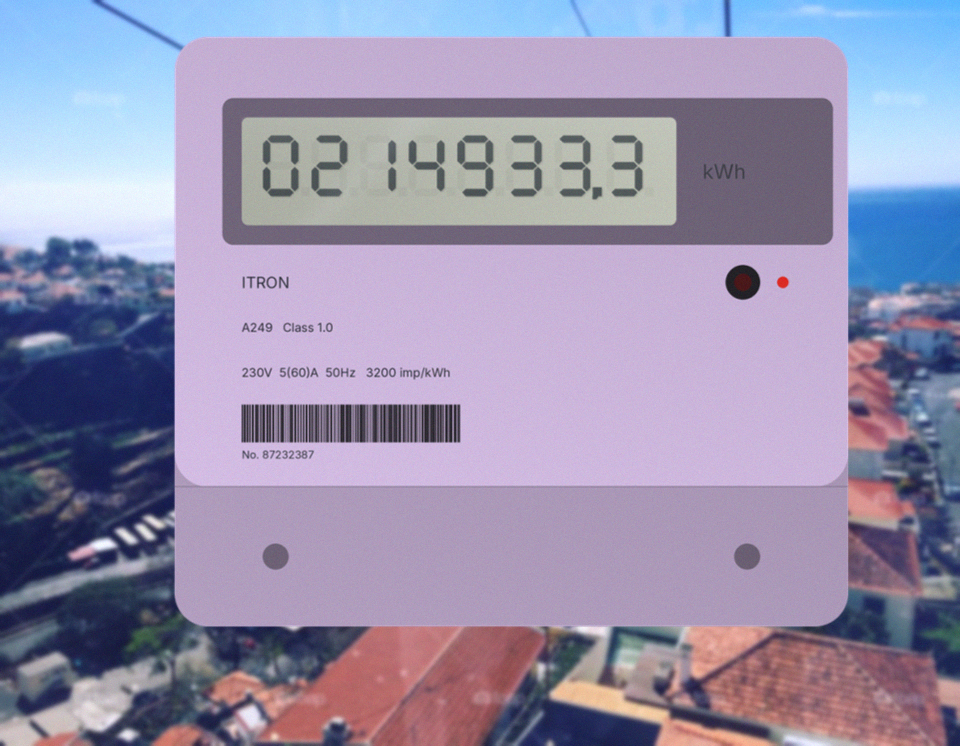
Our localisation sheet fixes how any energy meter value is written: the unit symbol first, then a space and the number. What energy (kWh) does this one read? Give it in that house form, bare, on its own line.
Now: kWh 214933.3
